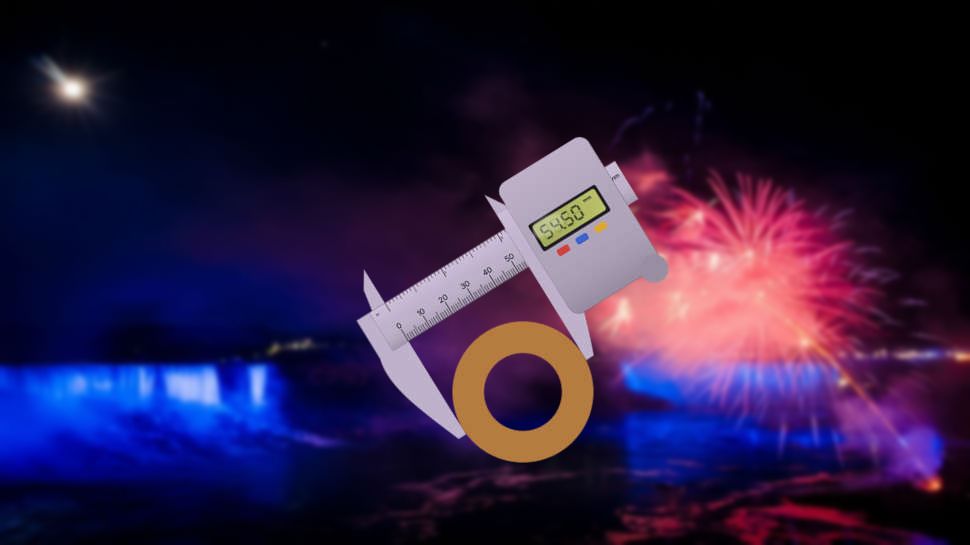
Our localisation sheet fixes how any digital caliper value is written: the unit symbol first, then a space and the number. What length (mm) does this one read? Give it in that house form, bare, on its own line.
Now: mm 54.50
